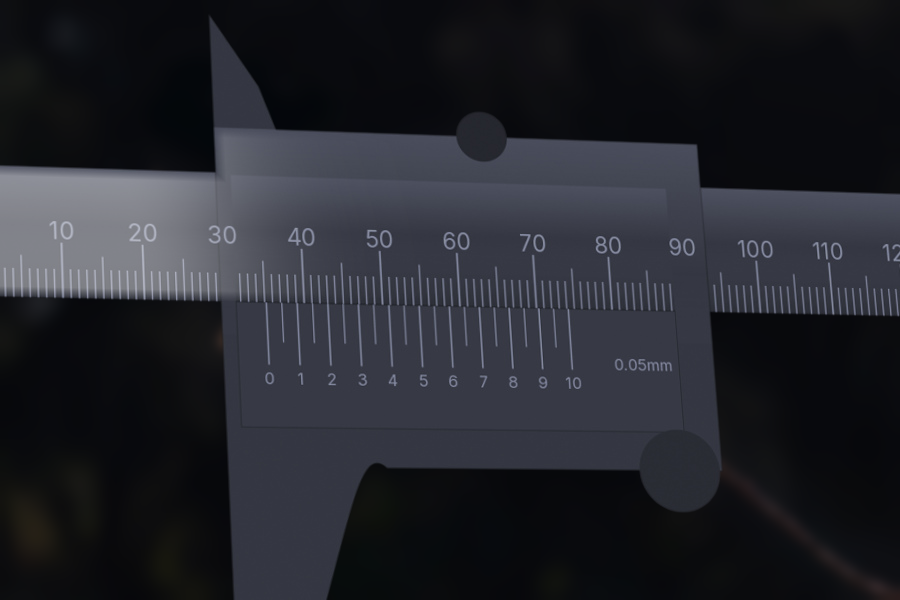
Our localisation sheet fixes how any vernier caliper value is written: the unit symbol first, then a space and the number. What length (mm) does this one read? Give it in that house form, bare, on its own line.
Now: mm 35.2
